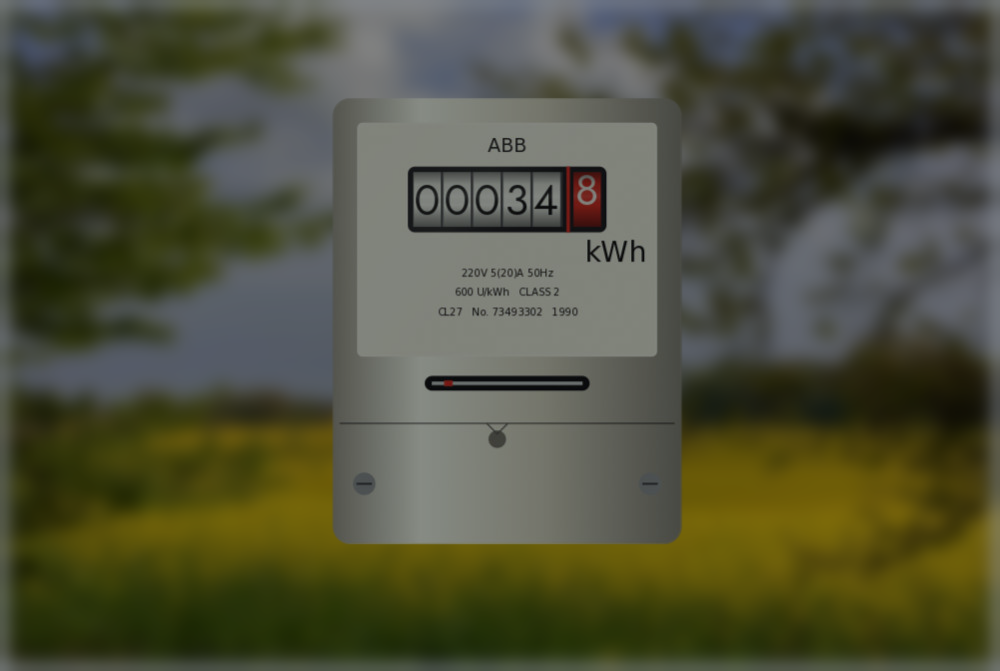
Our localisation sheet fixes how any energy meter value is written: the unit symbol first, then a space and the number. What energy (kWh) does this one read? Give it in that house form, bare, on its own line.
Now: kWh 34.8
